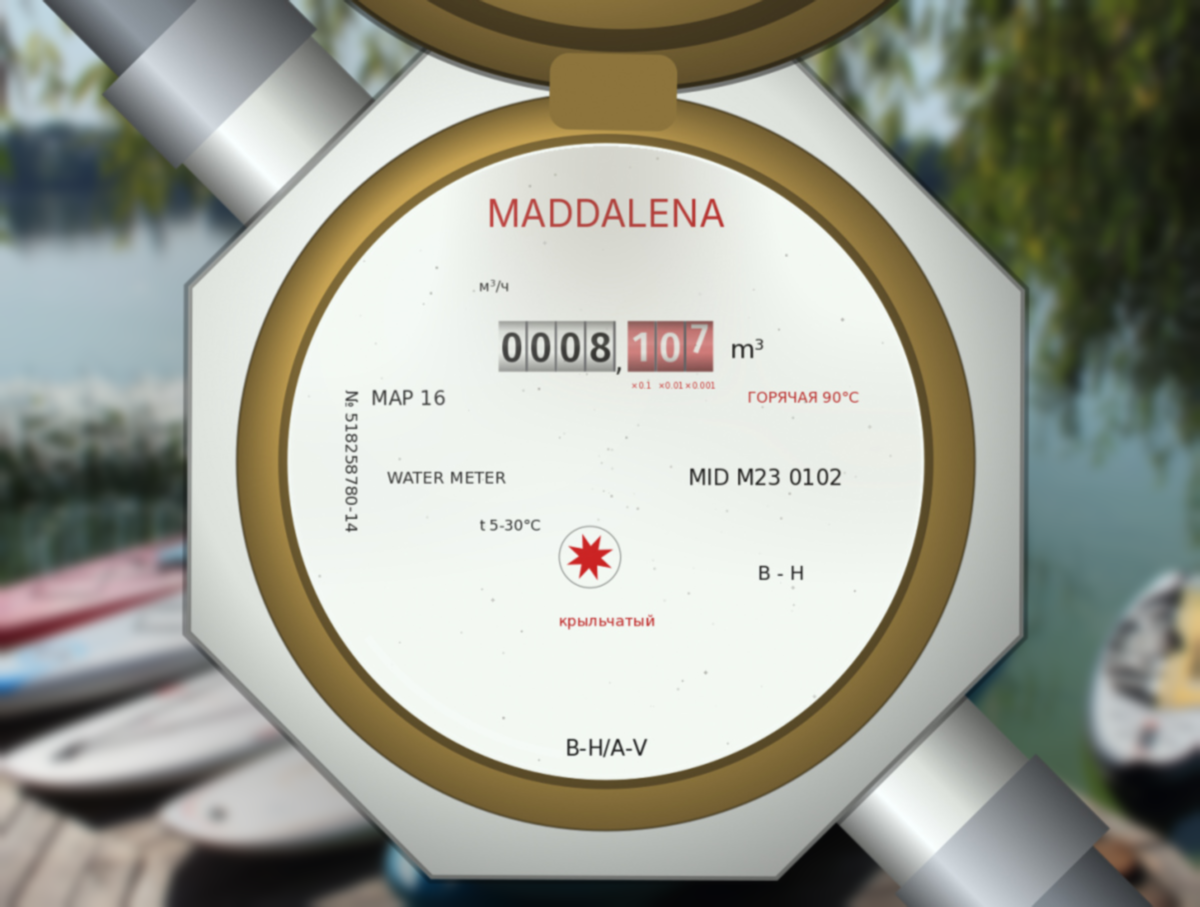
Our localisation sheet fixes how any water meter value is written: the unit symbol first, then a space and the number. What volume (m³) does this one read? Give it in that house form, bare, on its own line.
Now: m³ 8.107
